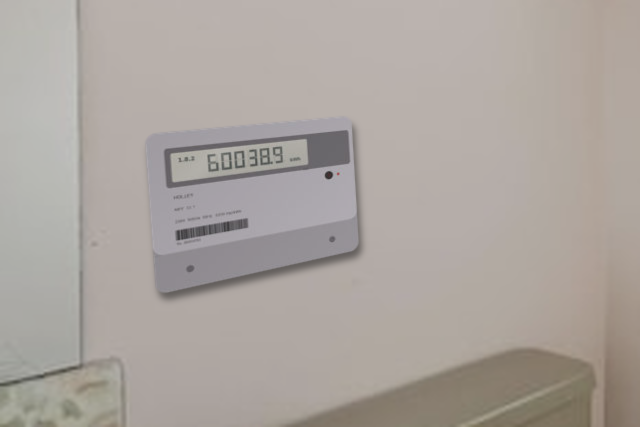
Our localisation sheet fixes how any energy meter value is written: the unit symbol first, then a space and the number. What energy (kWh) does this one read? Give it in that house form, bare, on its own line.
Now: kWh 60038.9
